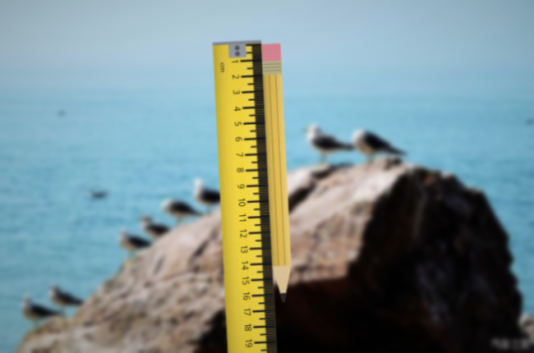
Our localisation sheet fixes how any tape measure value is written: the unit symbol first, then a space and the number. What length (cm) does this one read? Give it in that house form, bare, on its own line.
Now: cm 16.5
